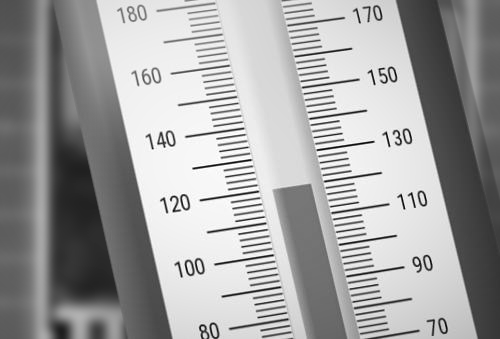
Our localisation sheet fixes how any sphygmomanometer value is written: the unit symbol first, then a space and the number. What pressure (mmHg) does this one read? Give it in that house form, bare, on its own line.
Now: mmHg 120
